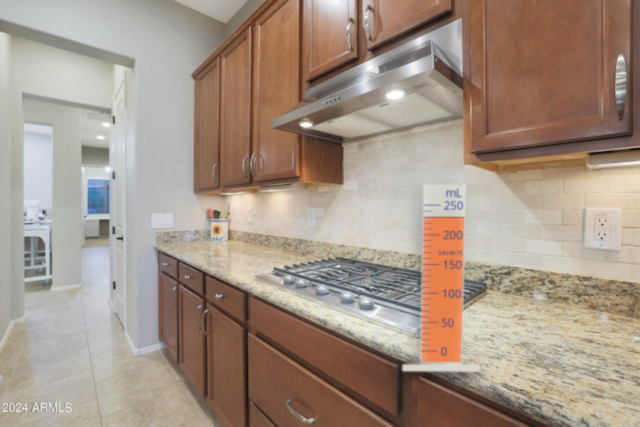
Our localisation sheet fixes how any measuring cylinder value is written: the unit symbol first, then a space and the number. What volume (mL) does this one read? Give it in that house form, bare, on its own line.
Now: mL 230
